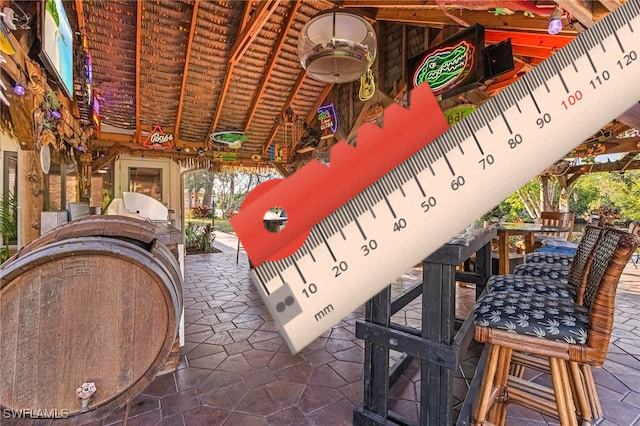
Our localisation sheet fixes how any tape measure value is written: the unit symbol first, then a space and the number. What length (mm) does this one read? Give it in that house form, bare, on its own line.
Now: mm 65
